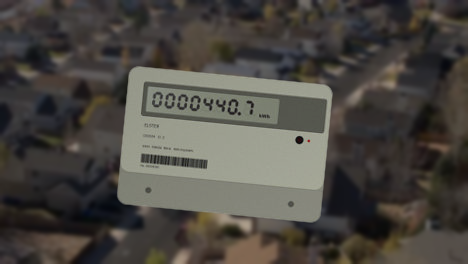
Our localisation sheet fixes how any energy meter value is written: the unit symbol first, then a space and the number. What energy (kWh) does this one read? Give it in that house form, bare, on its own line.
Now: kWh 440.7
